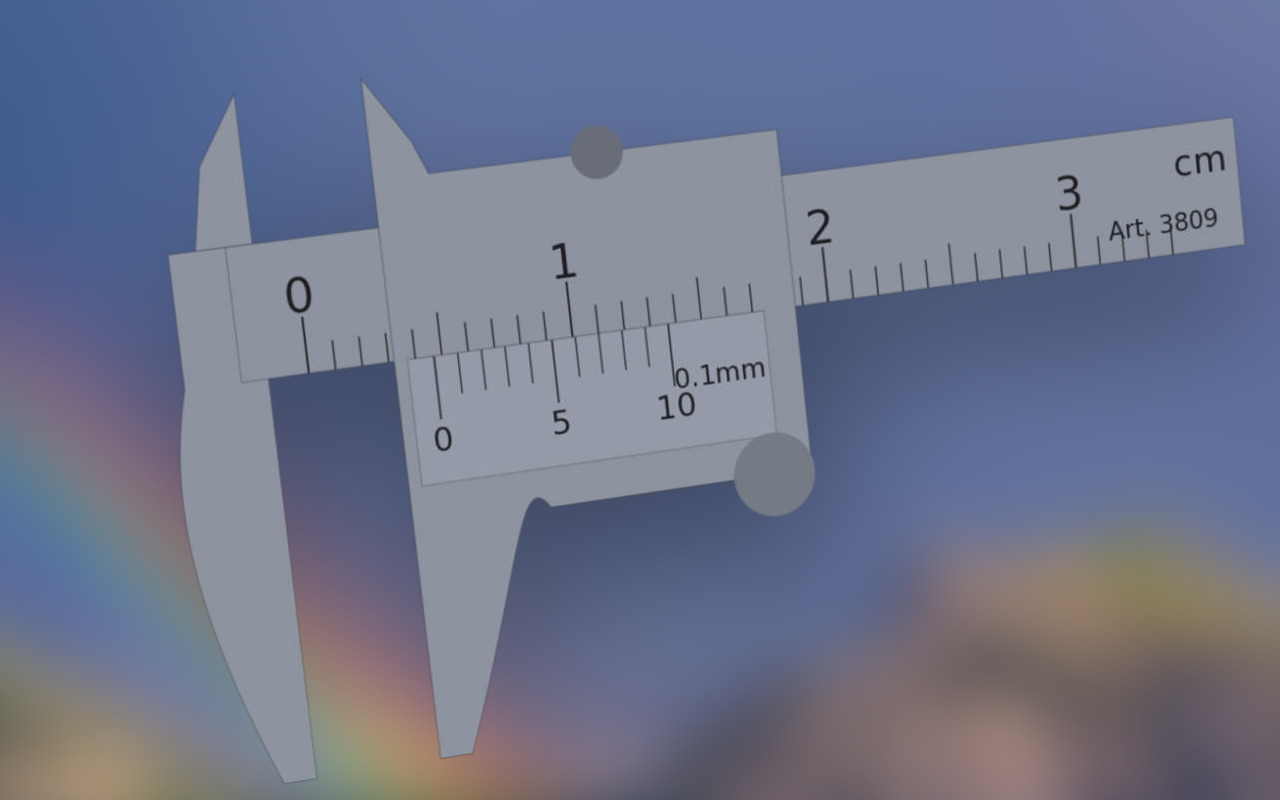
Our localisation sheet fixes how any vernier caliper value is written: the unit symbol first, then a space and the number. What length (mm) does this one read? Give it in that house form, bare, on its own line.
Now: mm 4.7
